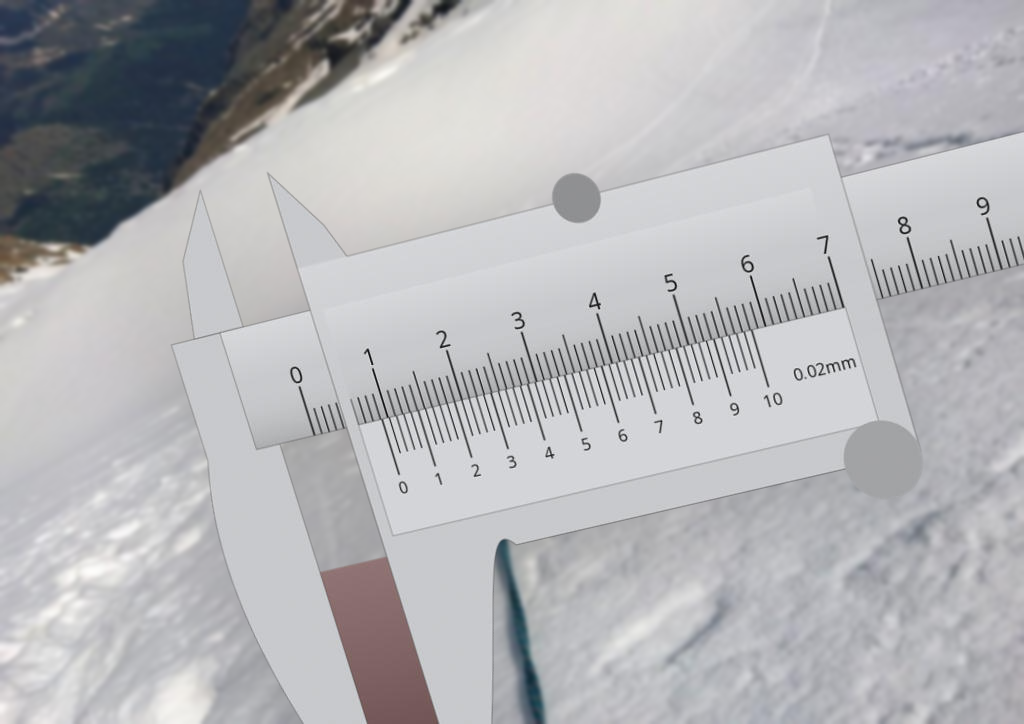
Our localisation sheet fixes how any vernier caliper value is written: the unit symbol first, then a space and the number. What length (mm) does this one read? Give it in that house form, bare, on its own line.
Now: mm 9.2
